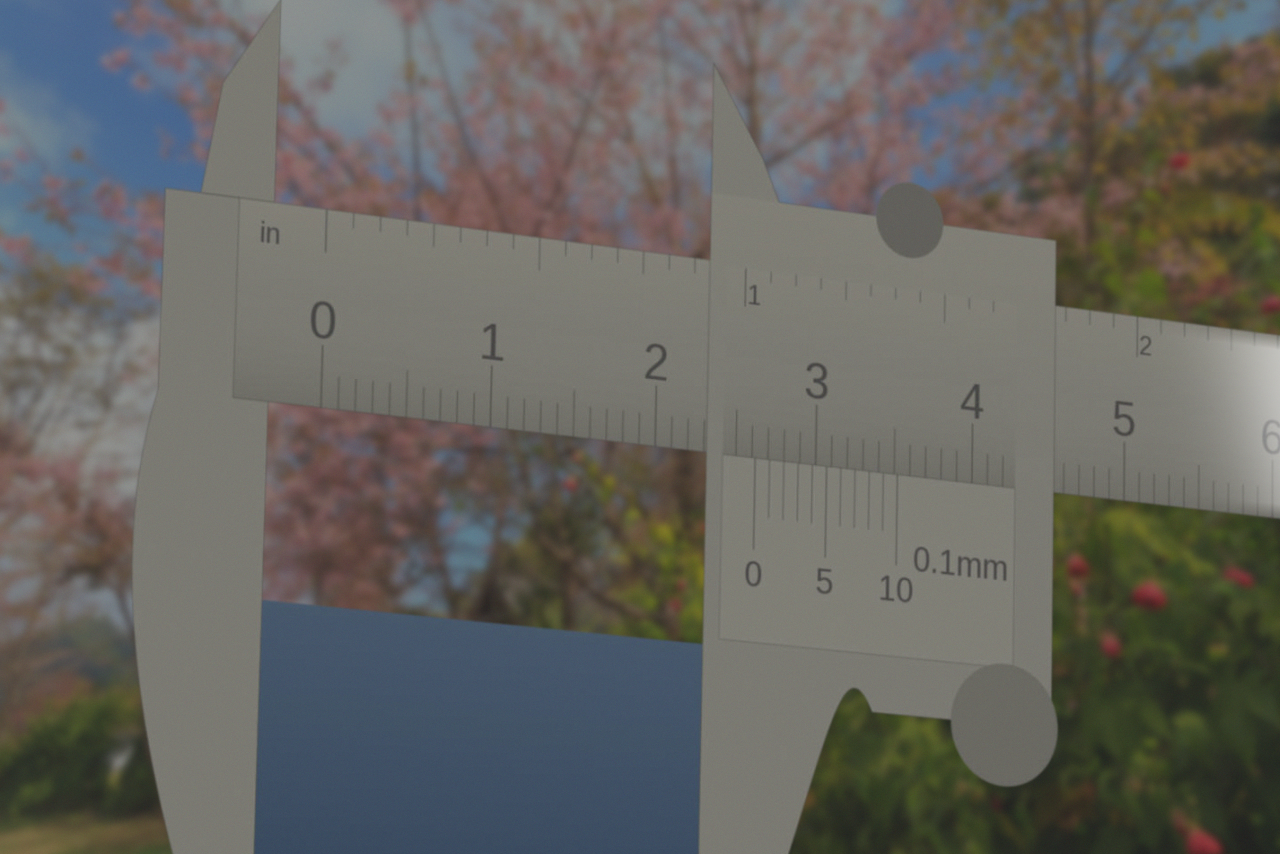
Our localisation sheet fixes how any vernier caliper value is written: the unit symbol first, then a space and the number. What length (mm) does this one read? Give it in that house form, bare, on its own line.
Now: mm 26.2
